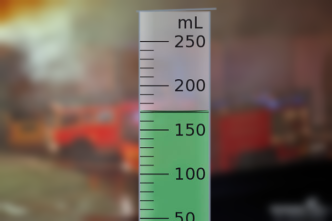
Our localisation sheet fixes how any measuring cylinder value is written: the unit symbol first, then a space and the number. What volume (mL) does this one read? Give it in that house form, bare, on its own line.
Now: mL 170
